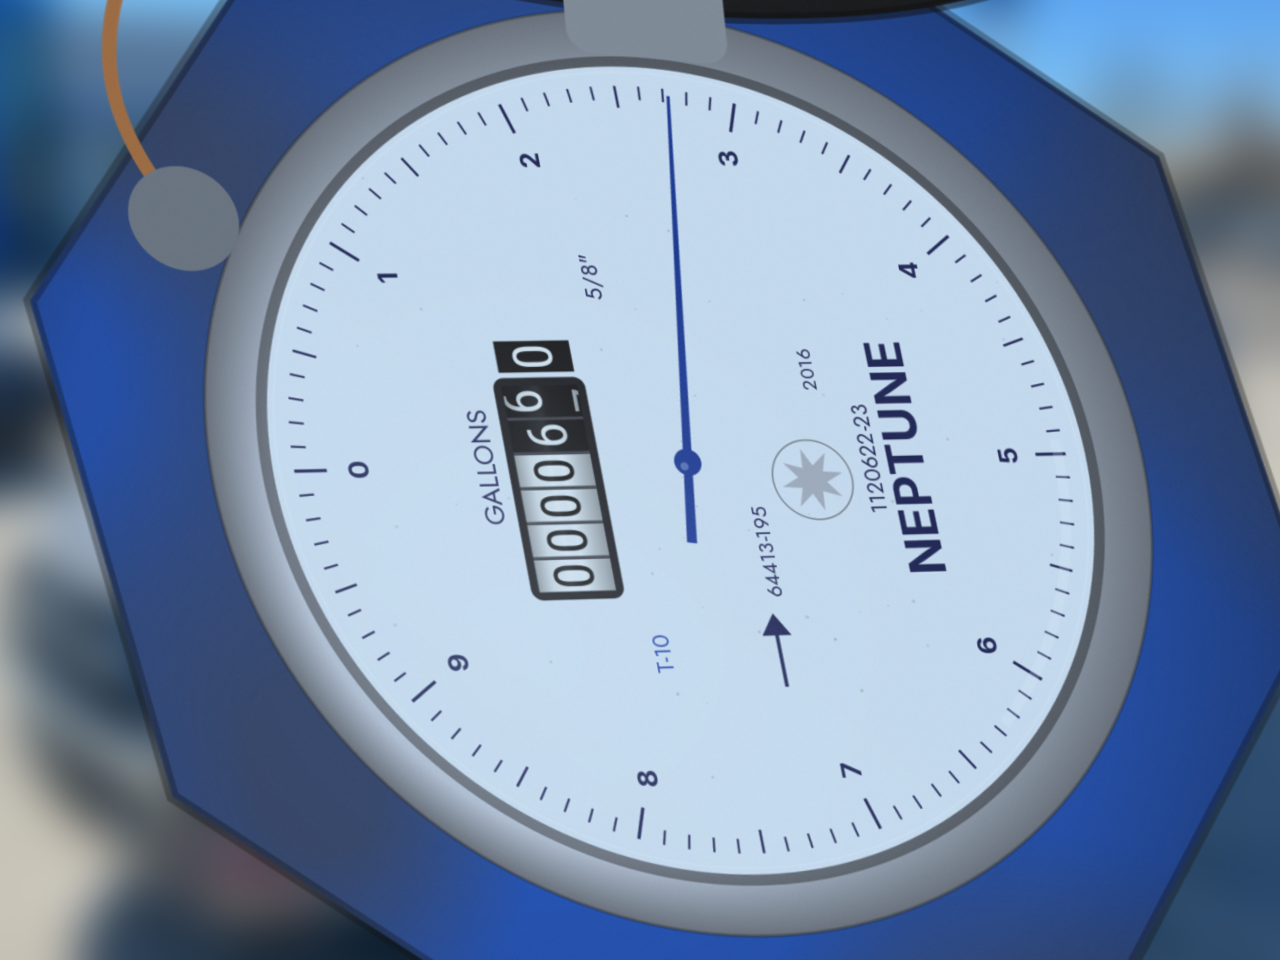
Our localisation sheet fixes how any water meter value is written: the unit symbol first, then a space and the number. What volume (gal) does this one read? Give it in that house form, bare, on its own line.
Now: gal 662.7
